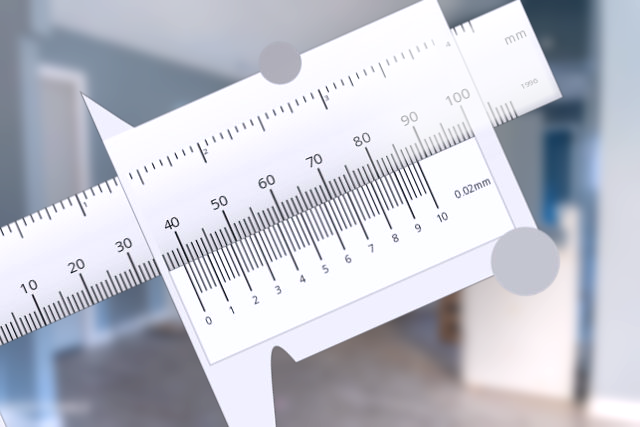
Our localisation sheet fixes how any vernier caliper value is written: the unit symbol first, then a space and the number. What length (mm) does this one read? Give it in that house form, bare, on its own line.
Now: mm 39.0
